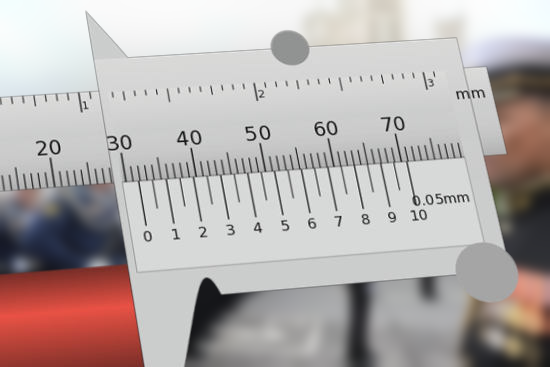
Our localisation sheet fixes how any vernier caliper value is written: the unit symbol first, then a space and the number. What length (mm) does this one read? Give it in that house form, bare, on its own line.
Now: mm 31.8
